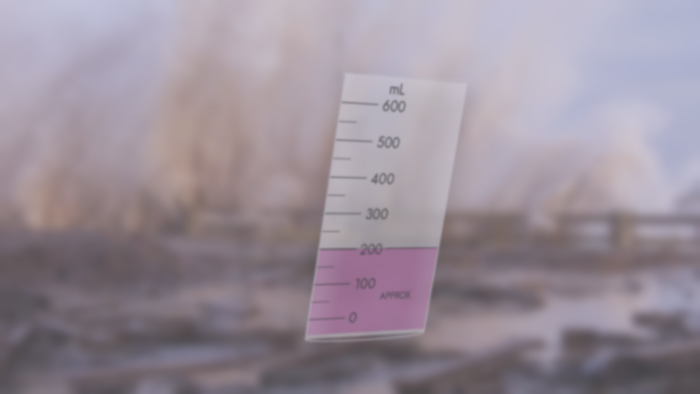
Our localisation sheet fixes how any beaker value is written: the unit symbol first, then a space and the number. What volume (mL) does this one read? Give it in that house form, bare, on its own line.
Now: mL 200
